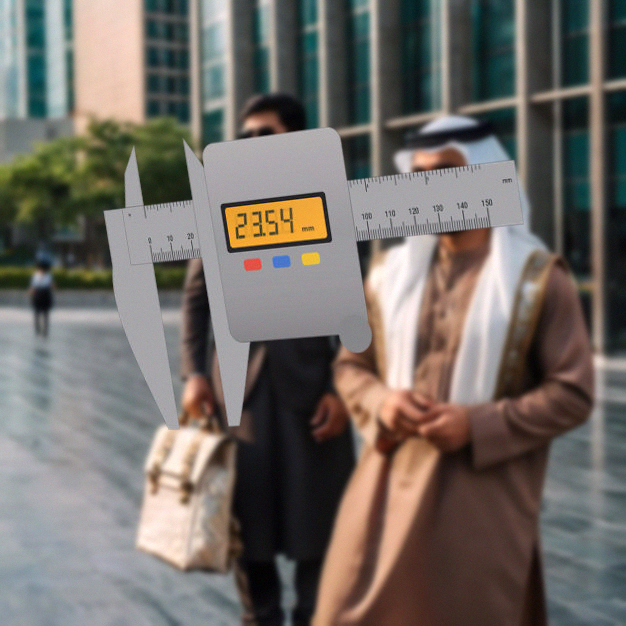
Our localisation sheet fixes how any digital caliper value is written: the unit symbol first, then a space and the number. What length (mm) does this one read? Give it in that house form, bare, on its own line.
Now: mm 23.54
